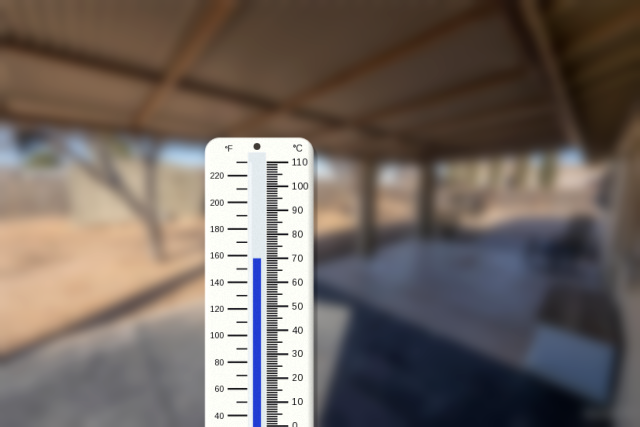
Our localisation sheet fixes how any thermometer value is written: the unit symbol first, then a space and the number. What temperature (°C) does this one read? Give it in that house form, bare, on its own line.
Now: °C 70
